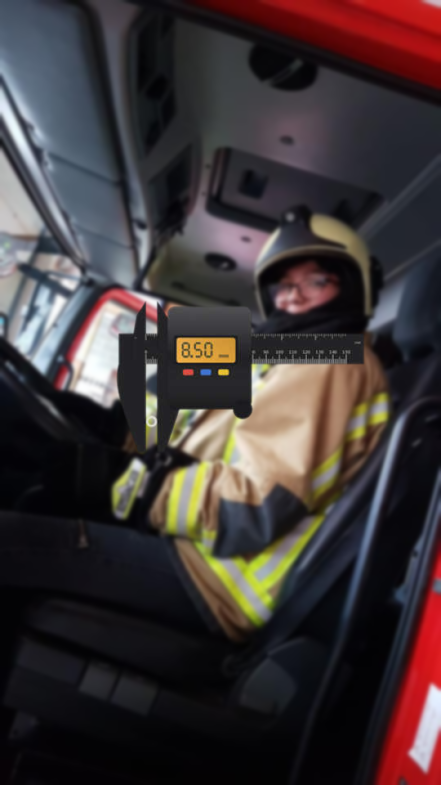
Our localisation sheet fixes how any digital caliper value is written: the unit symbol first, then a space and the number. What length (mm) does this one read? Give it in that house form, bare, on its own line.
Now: mm 8.50
